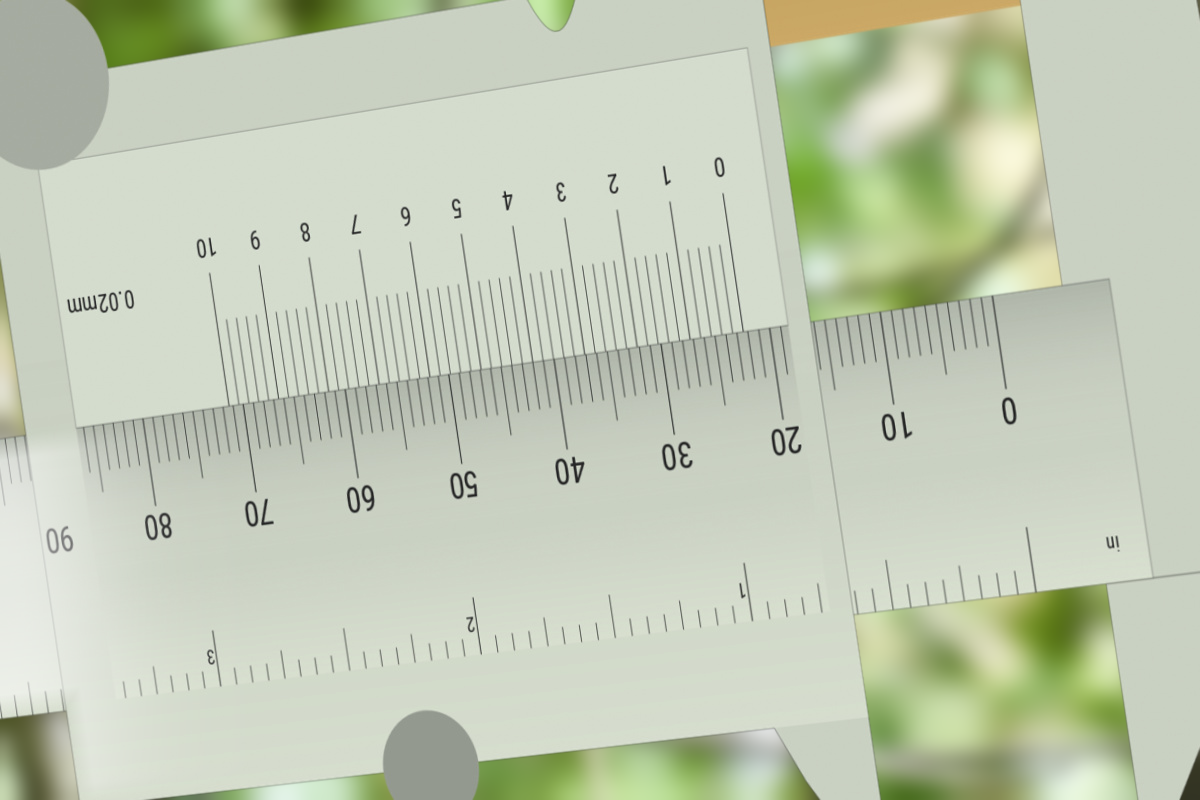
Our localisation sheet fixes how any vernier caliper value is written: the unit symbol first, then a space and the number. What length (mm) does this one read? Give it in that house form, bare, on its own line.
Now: mm 22.4
